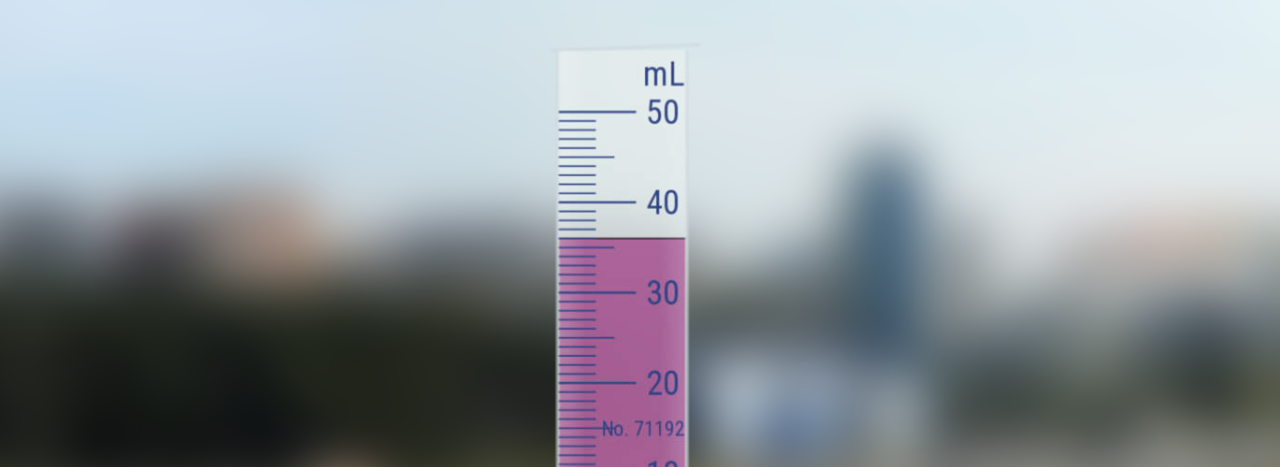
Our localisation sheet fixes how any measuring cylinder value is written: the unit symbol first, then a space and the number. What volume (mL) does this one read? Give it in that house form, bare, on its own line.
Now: mL 36
